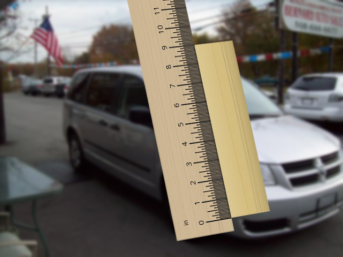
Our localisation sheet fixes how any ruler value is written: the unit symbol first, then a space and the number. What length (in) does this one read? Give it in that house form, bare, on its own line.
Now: in 9
